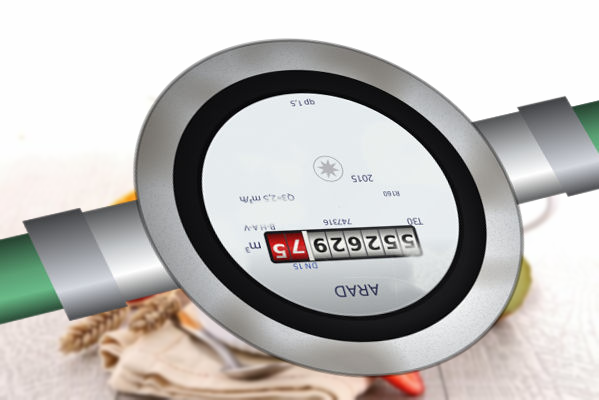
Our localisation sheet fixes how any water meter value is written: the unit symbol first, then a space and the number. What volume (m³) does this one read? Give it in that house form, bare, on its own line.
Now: m³ 552629.75
